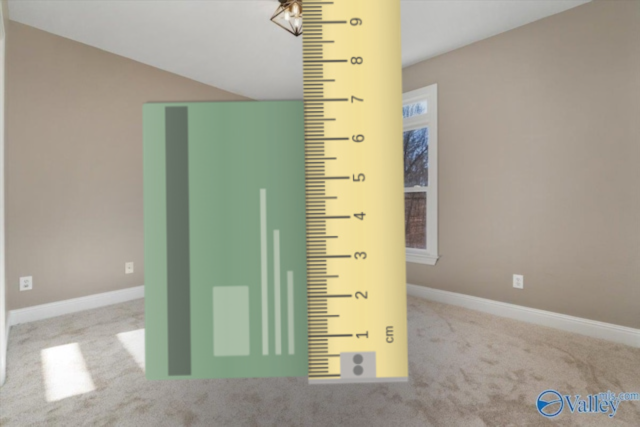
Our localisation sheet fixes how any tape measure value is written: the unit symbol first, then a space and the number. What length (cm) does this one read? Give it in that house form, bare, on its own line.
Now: cm 7
